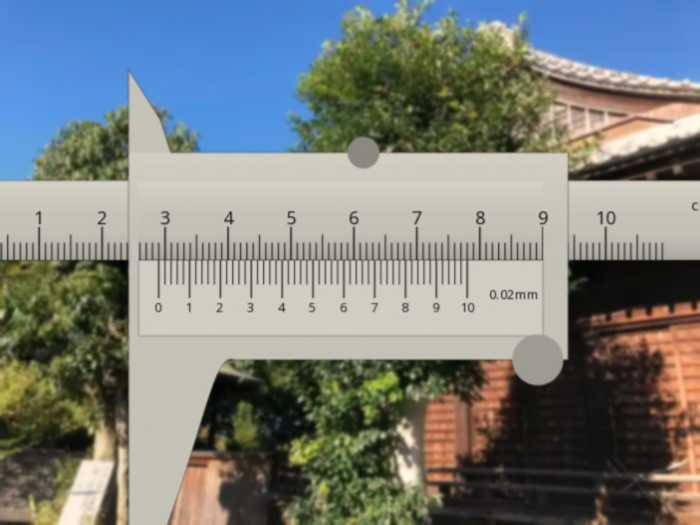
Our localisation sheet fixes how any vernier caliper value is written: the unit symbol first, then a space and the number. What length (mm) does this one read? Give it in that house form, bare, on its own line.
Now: mm 29.0
